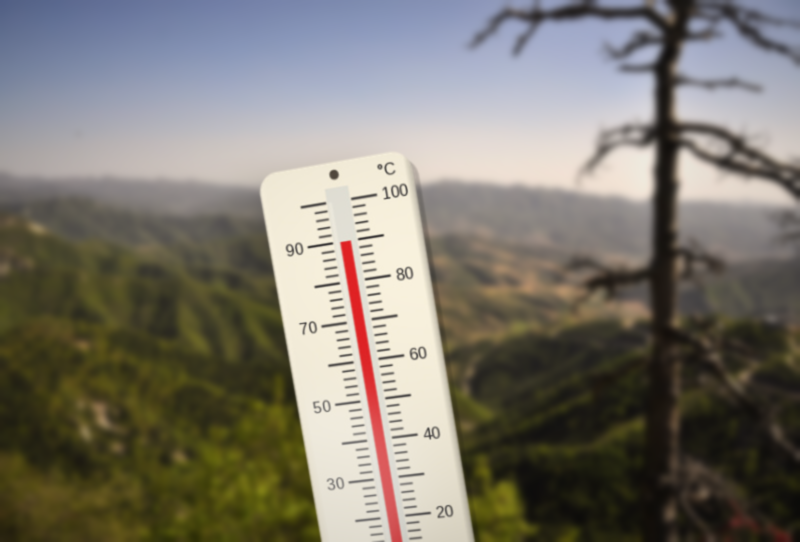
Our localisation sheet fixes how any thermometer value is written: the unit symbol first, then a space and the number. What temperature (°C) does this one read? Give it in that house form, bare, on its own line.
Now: °C 90
